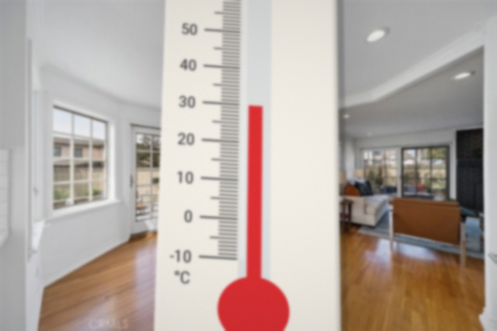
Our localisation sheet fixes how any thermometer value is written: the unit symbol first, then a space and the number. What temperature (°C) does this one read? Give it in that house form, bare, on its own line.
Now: °C 30
